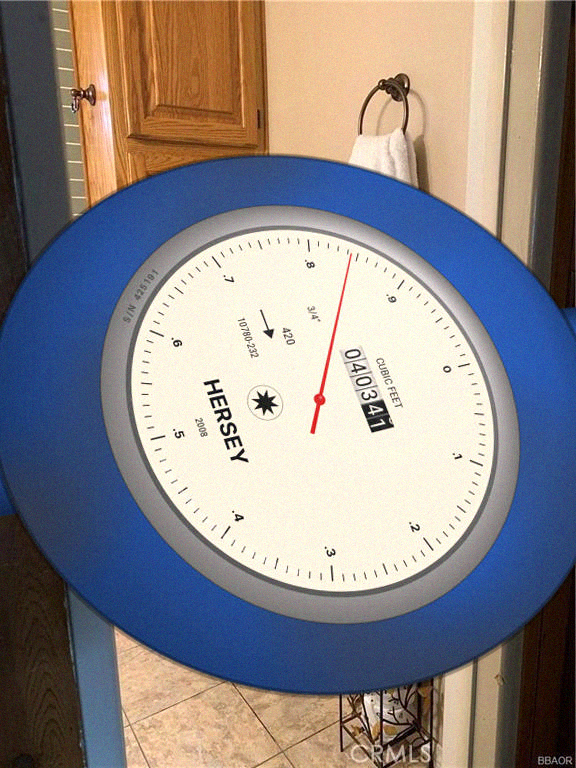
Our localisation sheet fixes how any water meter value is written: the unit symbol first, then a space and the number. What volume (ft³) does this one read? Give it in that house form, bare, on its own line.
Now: ft³ 40340.84
